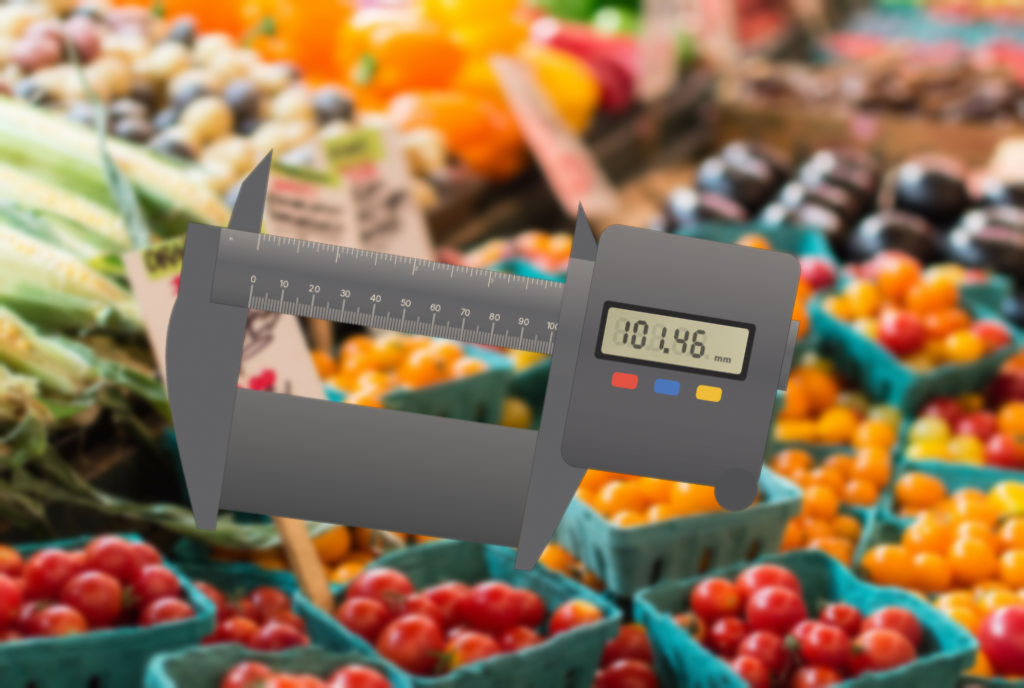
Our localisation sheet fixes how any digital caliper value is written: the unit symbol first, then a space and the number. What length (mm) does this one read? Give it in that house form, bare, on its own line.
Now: mm 101.46
